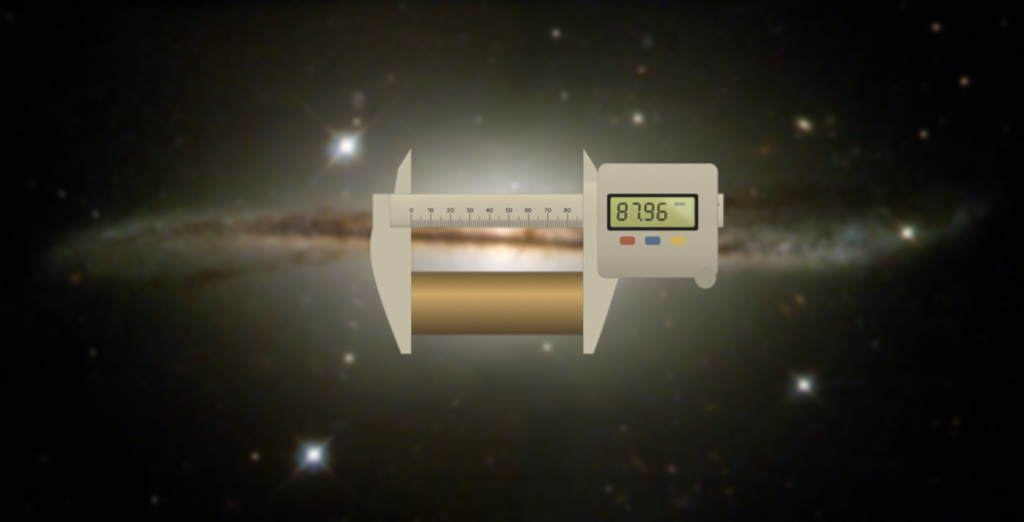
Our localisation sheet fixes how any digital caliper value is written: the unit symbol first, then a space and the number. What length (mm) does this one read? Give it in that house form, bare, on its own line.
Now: mm 87.96
